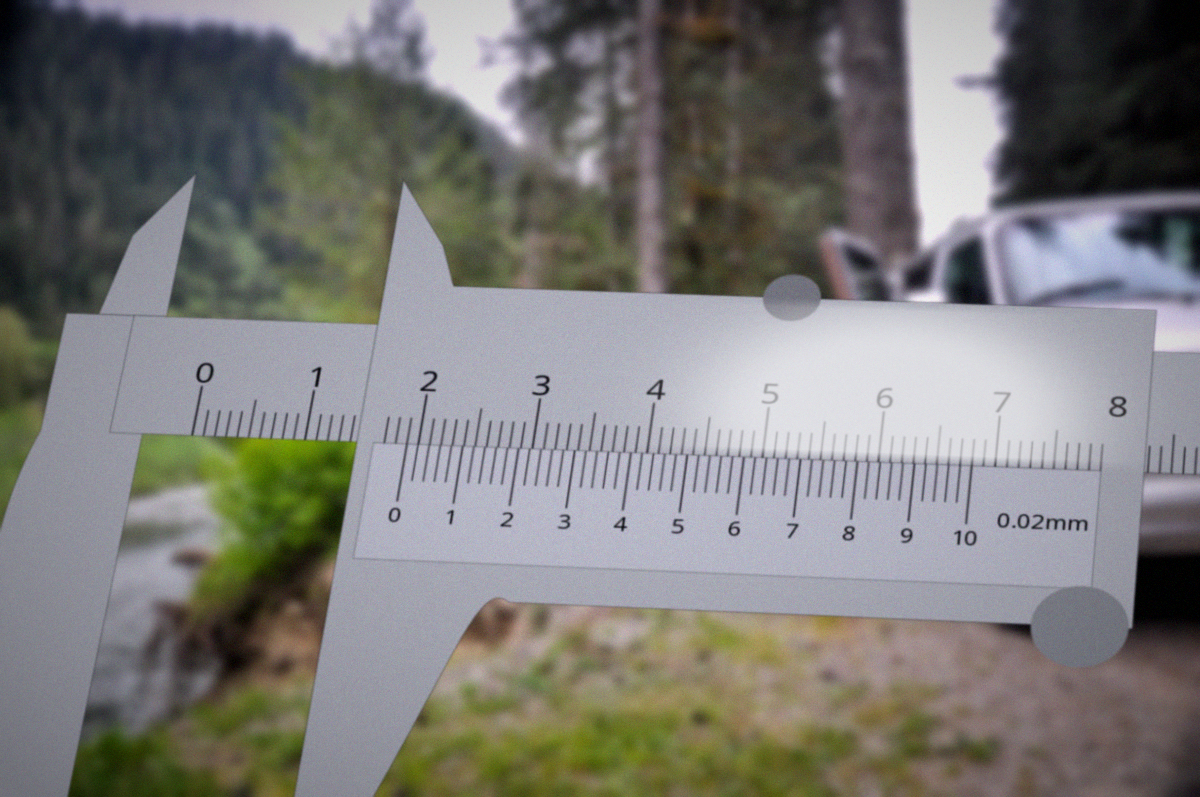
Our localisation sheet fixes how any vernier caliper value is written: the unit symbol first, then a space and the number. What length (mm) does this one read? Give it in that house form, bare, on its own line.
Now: mm 19.0
